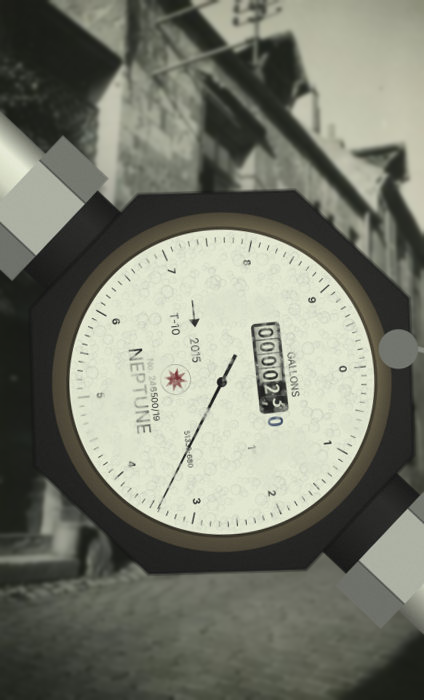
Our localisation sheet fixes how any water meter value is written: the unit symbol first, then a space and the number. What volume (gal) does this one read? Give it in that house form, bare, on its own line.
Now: gal 233.4
